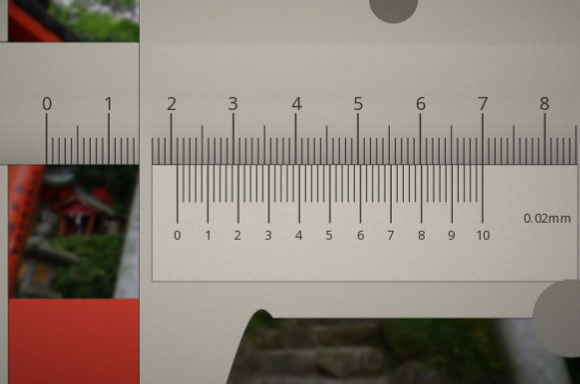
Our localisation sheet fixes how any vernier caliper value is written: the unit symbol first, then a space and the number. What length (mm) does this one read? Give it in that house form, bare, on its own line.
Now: mm 21.0
